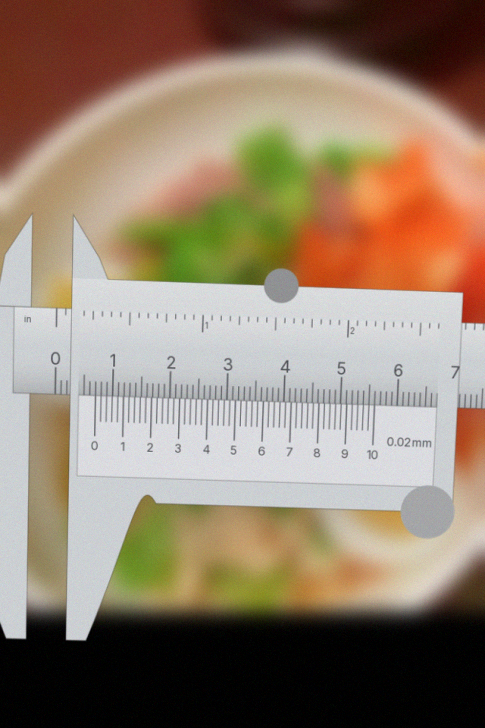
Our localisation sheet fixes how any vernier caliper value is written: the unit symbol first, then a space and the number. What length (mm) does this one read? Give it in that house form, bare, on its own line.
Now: mm 7.0
